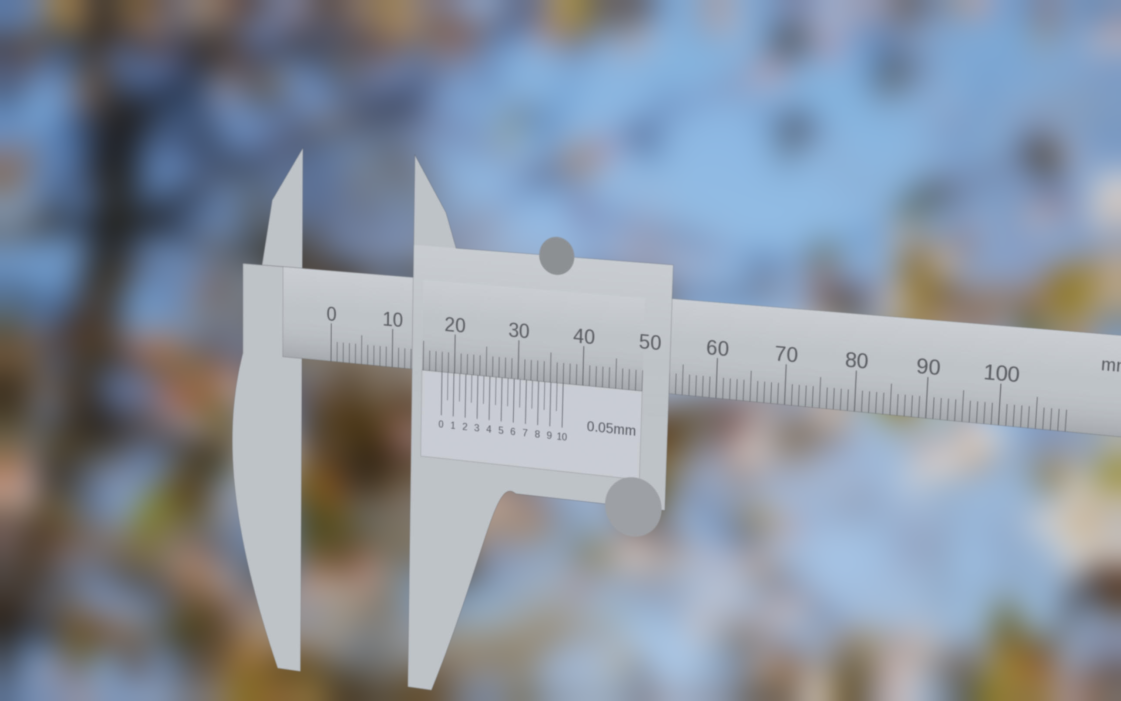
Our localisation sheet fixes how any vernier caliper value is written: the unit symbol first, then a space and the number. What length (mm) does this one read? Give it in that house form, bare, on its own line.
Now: mm 18.0
